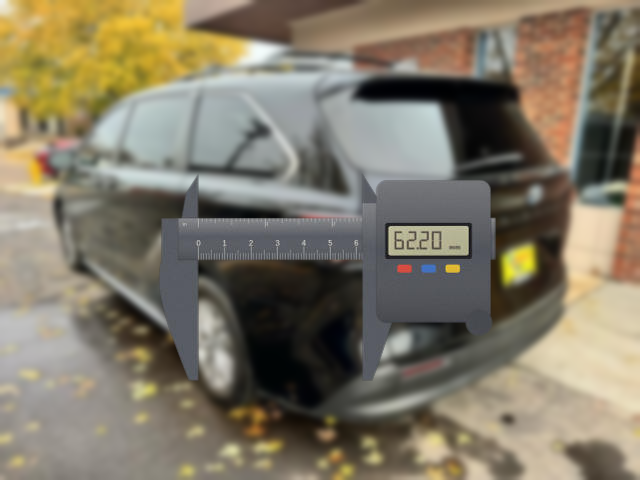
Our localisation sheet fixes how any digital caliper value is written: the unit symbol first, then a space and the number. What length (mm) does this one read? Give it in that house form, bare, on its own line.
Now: mm 62.20
